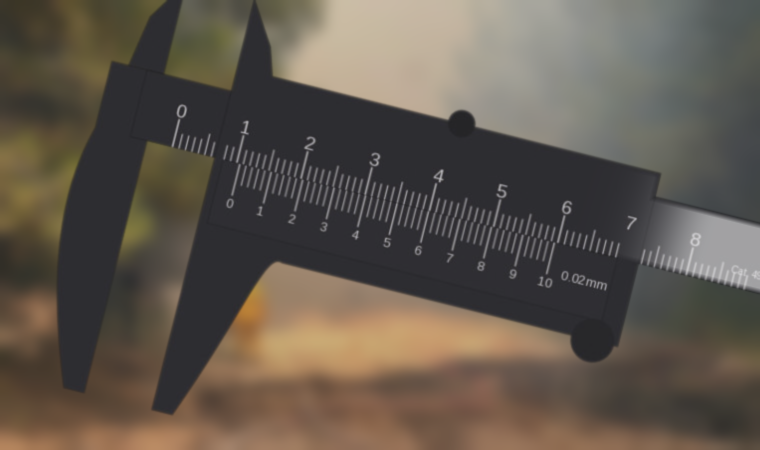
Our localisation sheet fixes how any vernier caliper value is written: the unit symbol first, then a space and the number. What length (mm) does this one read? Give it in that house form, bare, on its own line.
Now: mm 10.5
